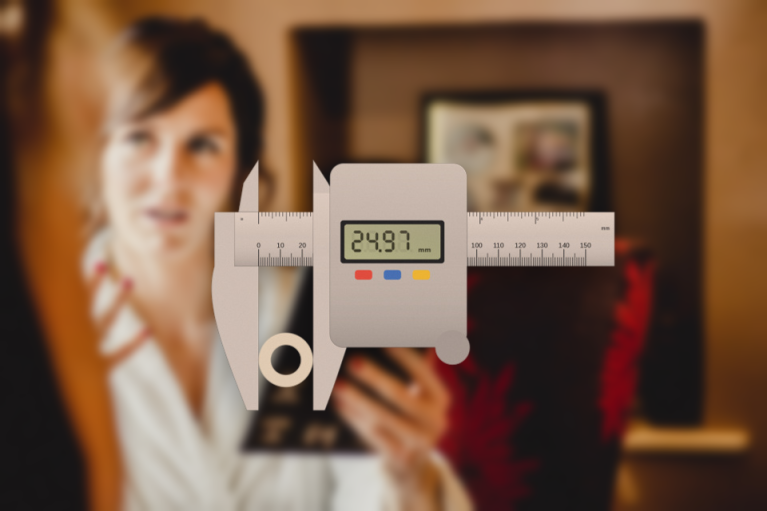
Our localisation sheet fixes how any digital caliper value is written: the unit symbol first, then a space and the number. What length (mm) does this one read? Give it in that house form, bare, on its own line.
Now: mm 24.97
